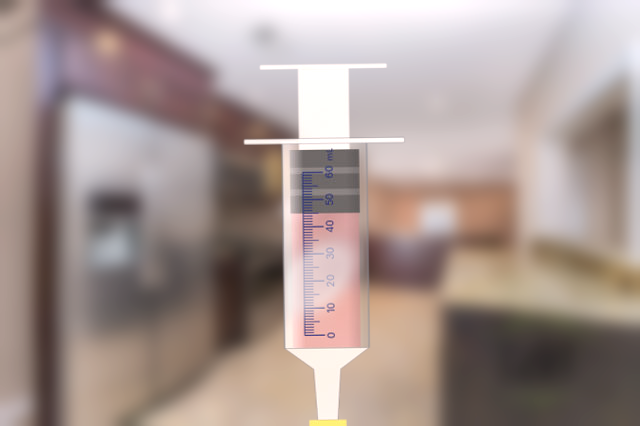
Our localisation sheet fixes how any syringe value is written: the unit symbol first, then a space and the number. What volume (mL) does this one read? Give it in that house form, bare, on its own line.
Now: mL 45
